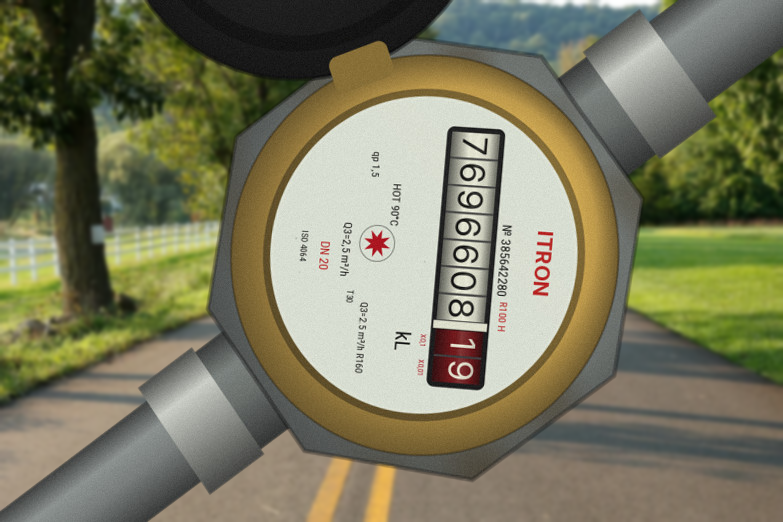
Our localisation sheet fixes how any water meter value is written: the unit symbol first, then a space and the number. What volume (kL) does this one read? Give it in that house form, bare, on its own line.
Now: kL 7696608.19
